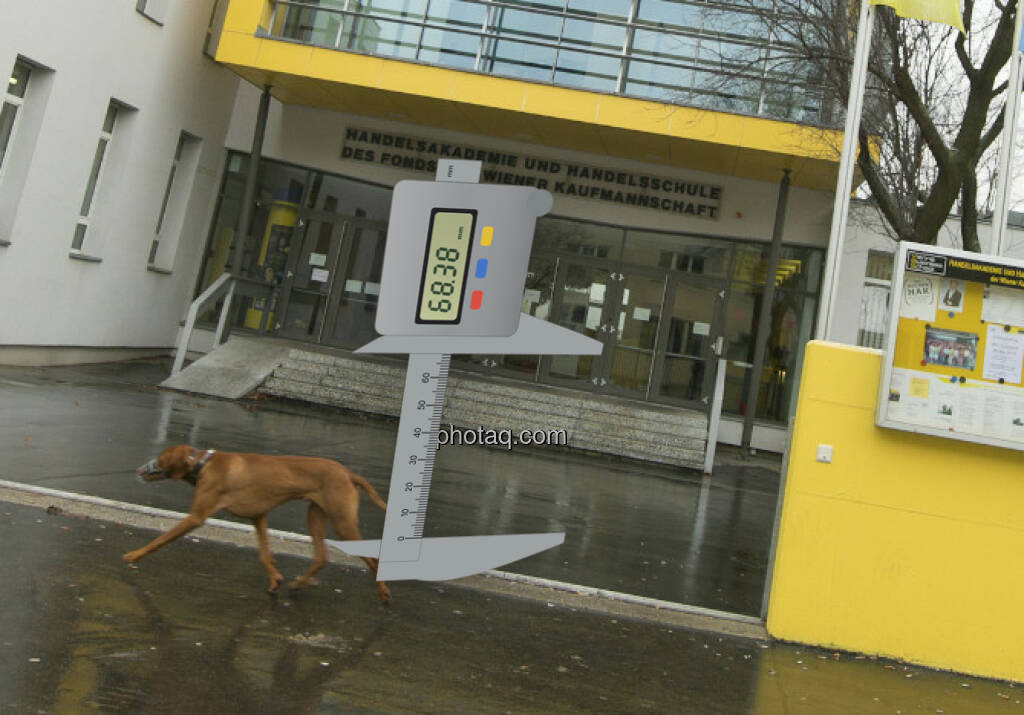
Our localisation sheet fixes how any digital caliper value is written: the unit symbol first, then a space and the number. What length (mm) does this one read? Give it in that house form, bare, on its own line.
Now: mm 68.38
